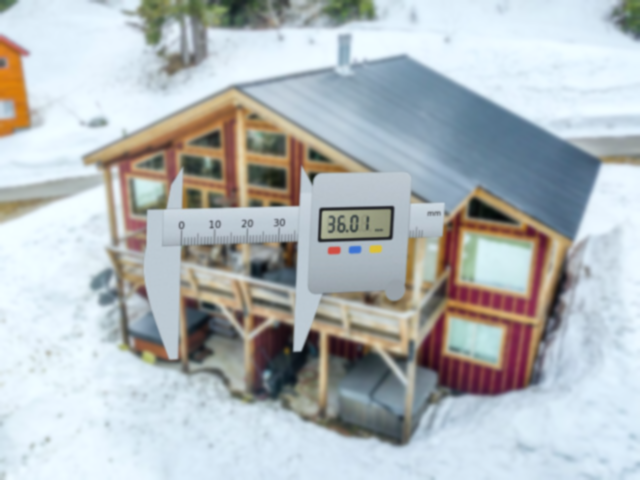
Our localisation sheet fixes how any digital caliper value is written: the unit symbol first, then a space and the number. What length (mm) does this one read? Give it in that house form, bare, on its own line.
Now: mm 36.01
